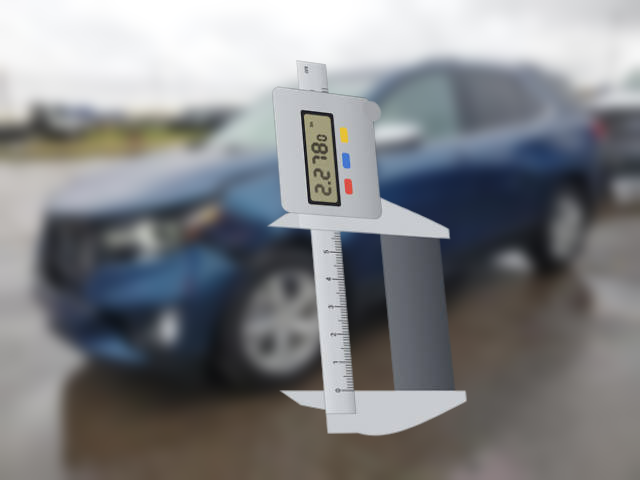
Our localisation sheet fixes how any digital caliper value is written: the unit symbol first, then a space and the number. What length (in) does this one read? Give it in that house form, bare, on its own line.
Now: in 2.2780
